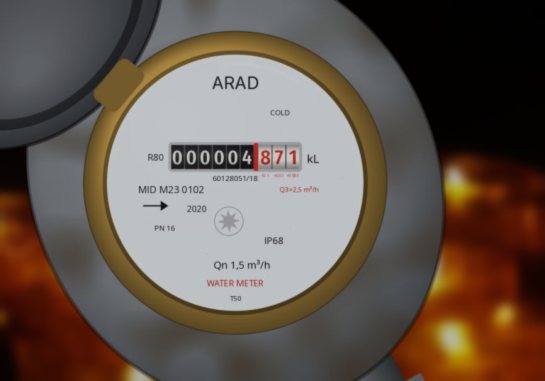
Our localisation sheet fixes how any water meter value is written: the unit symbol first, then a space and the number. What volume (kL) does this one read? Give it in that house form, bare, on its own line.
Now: kL 4.871
